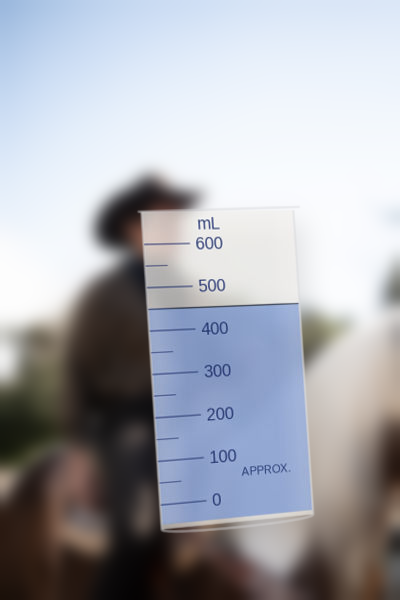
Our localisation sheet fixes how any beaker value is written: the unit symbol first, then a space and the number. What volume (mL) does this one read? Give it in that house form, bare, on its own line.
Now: mL 450
